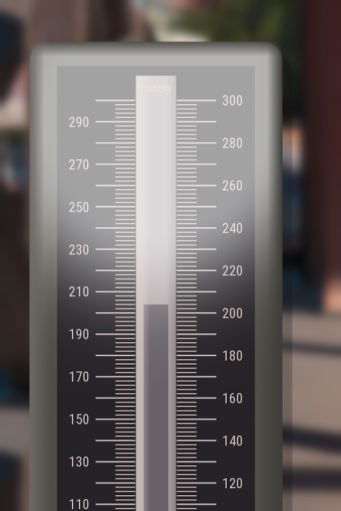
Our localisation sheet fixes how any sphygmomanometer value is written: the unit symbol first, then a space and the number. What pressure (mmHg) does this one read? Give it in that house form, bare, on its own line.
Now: mmHg 204
